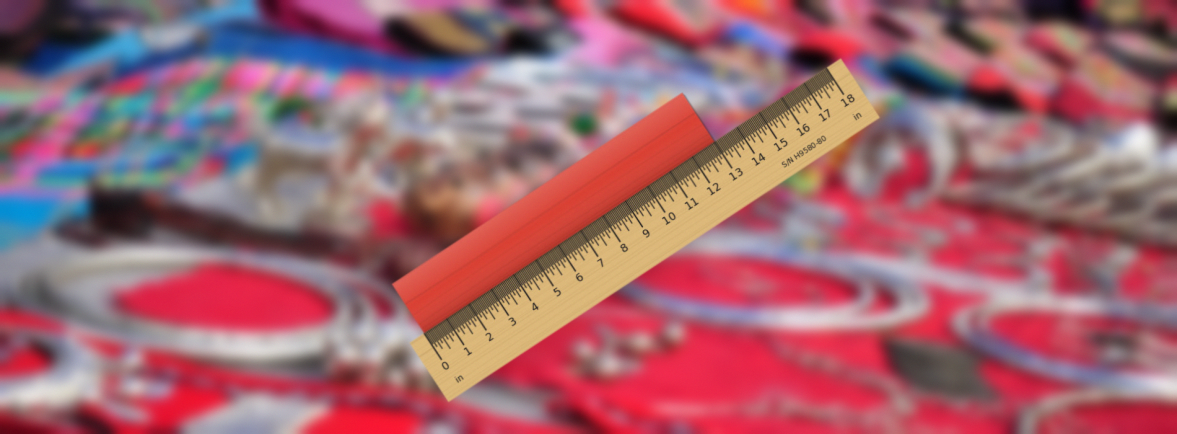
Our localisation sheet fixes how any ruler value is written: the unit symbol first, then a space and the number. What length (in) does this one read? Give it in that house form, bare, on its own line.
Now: in 13
